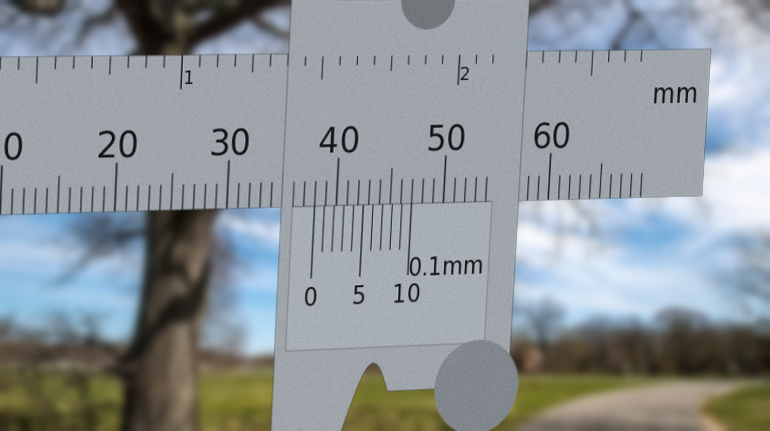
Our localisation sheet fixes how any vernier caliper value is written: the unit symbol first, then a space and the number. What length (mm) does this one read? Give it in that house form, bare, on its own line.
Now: mm 38.0
